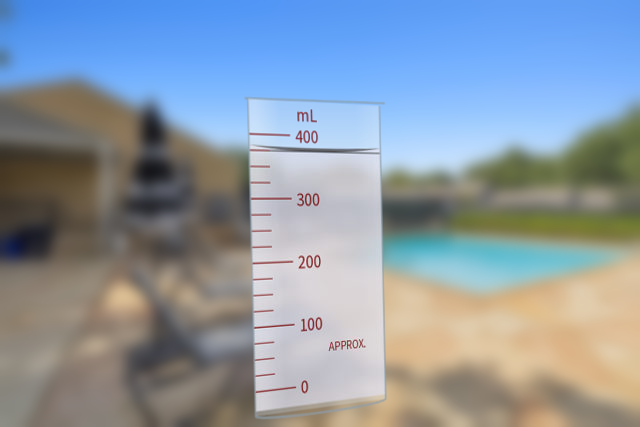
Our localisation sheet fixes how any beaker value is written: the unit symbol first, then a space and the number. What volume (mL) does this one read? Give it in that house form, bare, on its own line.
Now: mL 375
